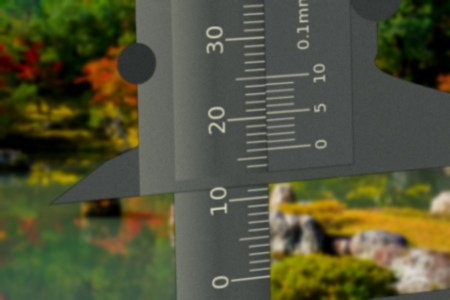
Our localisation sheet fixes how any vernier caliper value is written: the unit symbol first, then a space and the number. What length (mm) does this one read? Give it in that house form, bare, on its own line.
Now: mm 16.0
